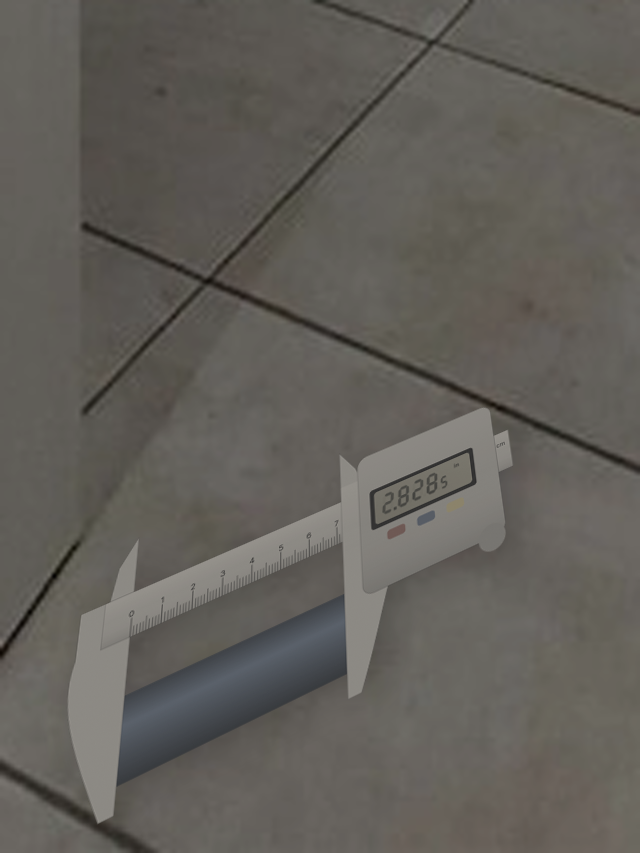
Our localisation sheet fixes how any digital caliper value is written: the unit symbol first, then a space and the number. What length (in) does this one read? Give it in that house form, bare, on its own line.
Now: in 2.8285
